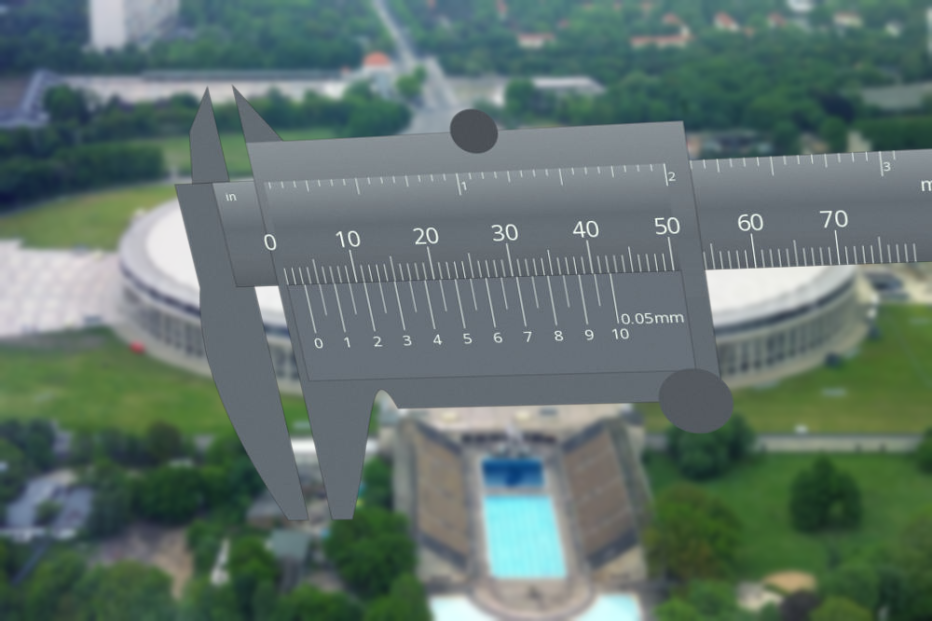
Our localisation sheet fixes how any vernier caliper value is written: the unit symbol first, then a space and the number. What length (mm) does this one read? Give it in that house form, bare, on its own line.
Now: mm 3.2
